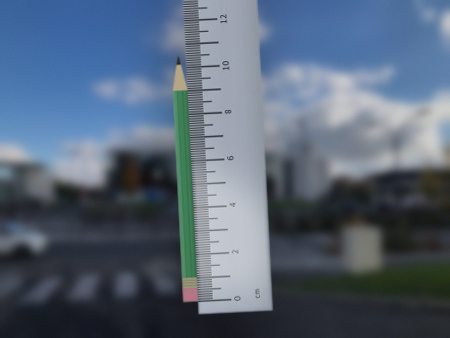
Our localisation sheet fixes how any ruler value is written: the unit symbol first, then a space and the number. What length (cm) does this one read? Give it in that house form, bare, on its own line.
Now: cm 10.5
